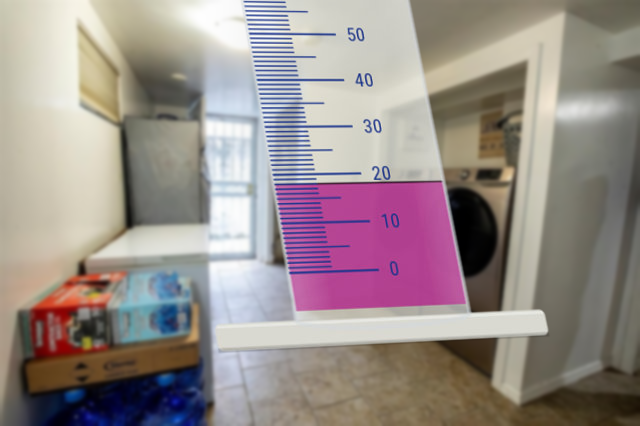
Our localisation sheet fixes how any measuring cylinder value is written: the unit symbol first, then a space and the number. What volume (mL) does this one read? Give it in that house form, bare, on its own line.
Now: mL 18
